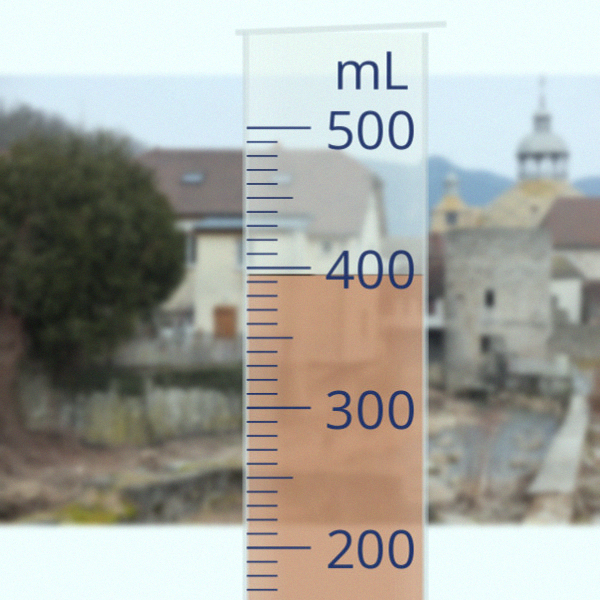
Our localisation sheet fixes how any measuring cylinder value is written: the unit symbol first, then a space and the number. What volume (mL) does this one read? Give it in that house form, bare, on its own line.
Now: mL 395
